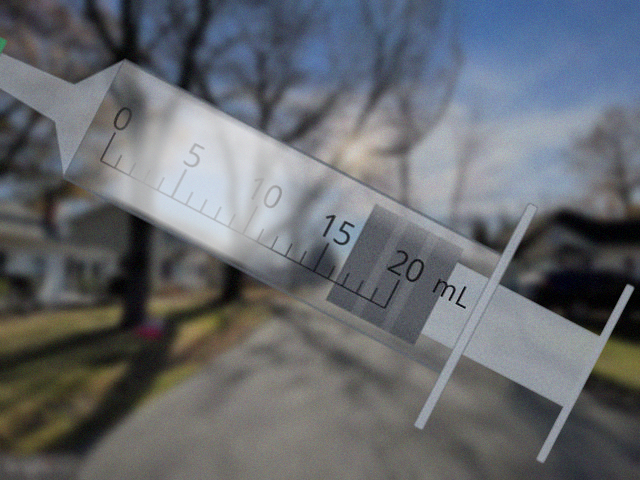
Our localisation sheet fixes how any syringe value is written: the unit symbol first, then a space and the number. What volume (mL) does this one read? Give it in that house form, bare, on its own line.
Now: mL 16.5
